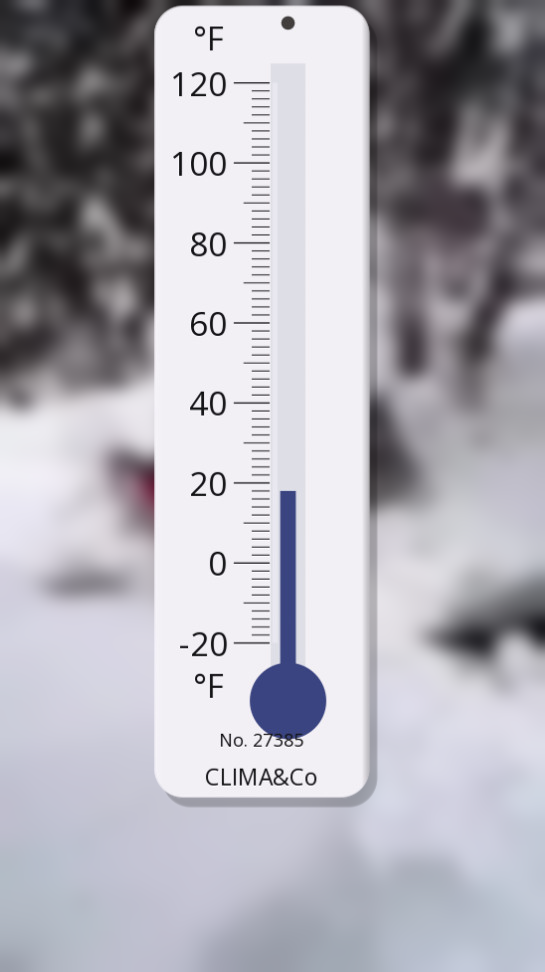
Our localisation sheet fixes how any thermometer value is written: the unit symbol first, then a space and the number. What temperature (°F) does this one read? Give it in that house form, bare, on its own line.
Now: °F 18
